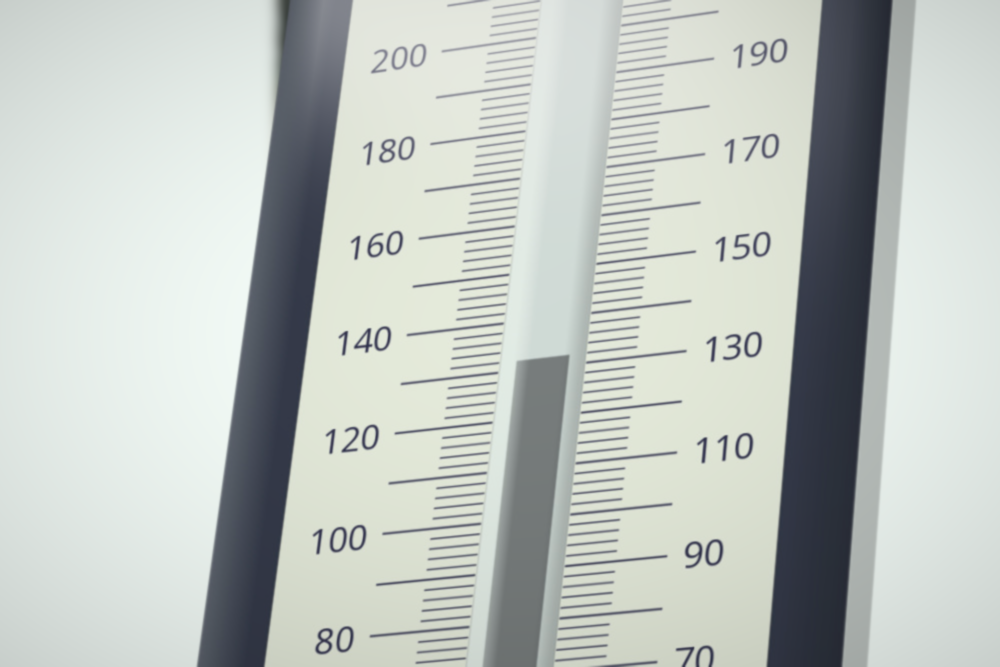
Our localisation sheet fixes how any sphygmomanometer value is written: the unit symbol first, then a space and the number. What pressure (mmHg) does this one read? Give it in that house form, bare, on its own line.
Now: mmHg 132
